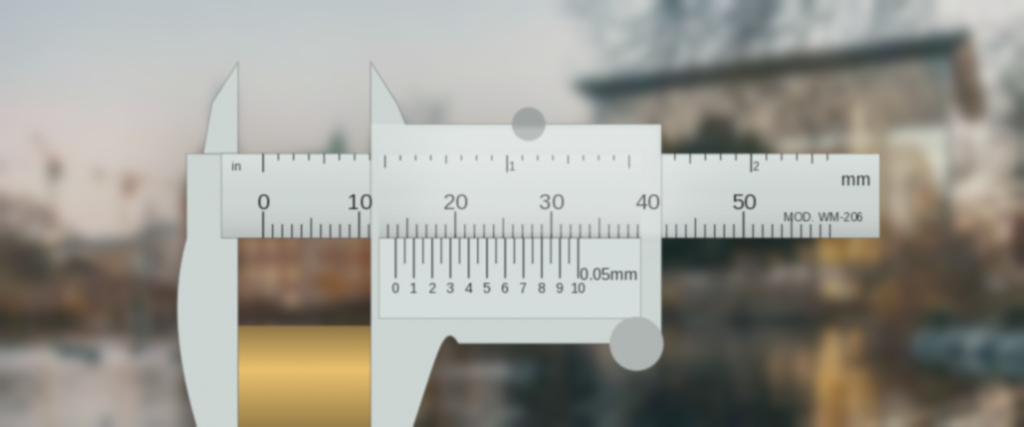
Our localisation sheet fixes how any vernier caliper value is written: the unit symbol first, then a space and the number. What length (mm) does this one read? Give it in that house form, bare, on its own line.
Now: mm 13.8
